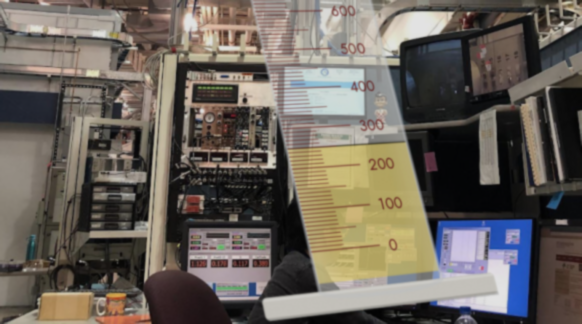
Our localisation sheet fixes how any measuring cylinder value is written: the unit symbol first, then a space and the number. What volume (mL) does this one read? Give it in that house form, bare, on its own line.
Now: mL 250
